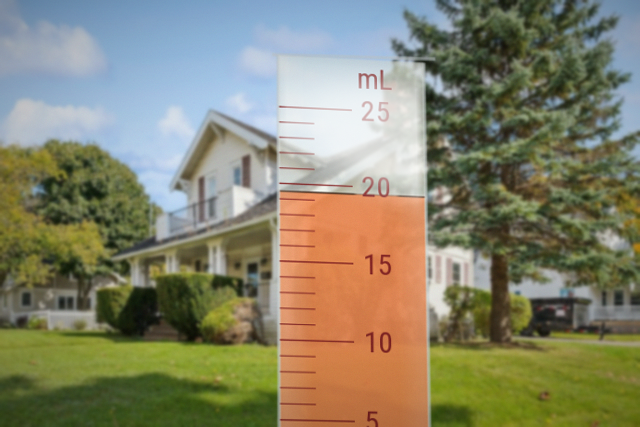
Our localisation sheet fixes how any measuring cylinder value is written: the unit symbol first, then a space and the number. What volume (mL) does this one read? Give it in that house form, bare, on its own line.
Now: mL 19.5
